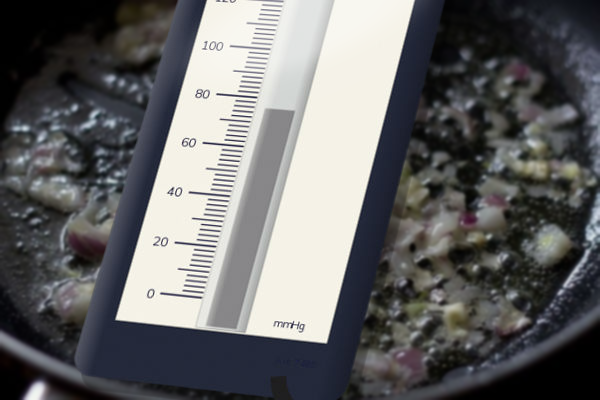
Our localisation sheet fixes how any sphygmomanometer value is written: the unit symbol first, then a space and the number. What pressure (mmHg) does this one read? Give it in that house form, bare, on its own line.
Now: mmHg 76
